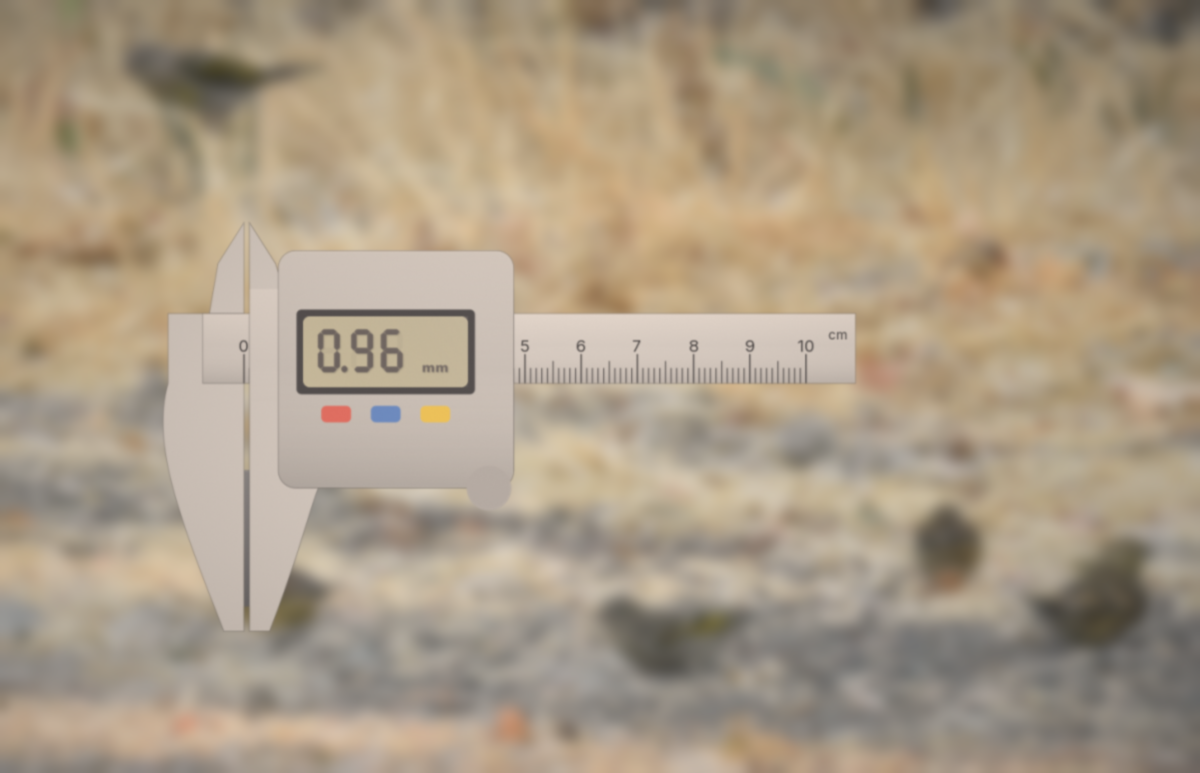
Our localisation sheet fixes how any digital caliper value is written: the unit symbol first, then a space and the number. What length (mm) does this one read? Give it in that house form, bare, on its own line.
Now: mm 0.96
